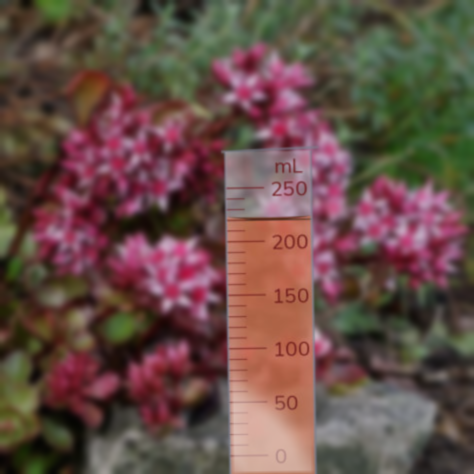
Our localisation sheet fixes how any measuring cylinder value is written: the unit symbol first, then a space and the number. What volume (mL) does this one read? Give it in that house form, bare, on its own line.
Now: mL 220
